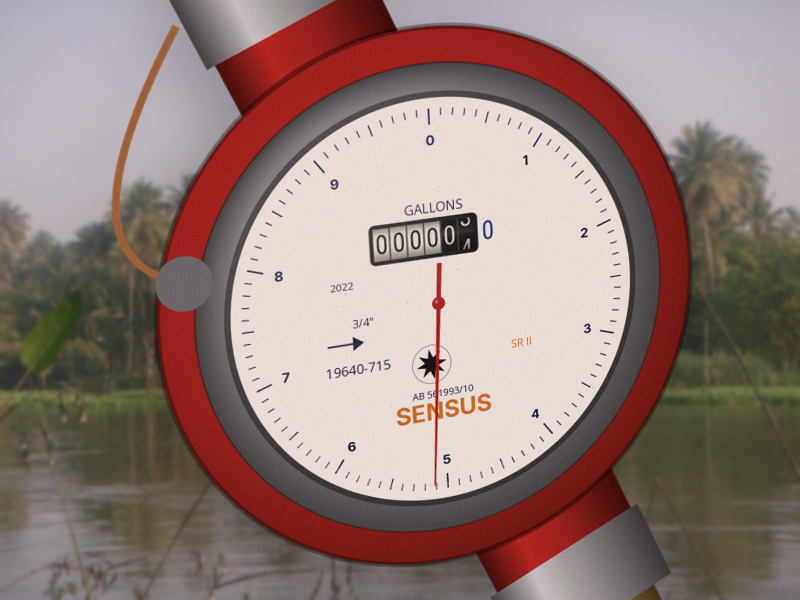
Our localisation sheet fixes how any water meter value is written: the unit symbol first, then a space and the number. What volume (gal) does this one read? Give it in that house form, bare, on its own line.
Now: gal 35.1
